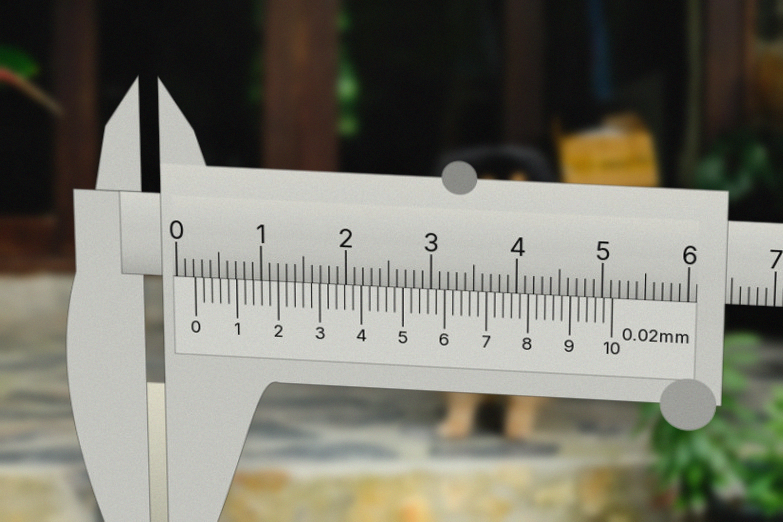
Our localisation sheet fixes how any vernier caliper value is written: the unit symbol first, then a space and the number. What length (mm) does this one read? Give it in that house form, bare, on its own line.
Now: mm 2.2
